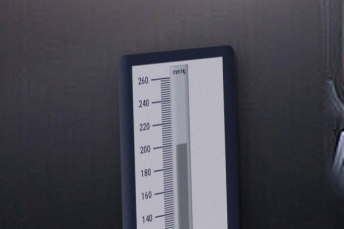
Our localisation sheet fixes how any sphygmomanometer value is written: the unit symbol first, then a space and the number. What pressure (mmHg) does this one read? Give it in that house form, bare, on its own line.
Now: mmHg 200
